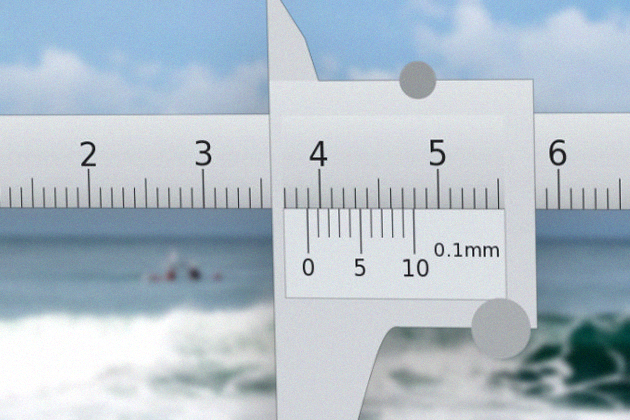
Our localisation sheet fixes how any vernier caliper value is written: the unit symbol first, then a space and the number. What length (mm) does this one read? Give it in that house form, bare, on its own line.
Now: mm 38.9
